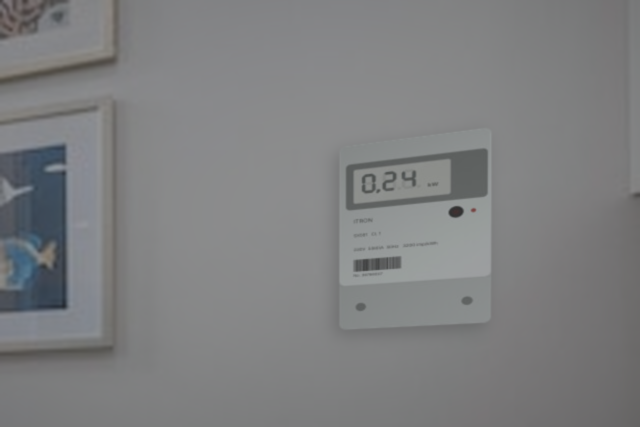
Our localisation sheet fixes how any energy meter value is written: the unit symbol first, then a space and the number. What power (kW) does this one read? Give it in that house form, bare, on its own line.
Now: kW 0.24
